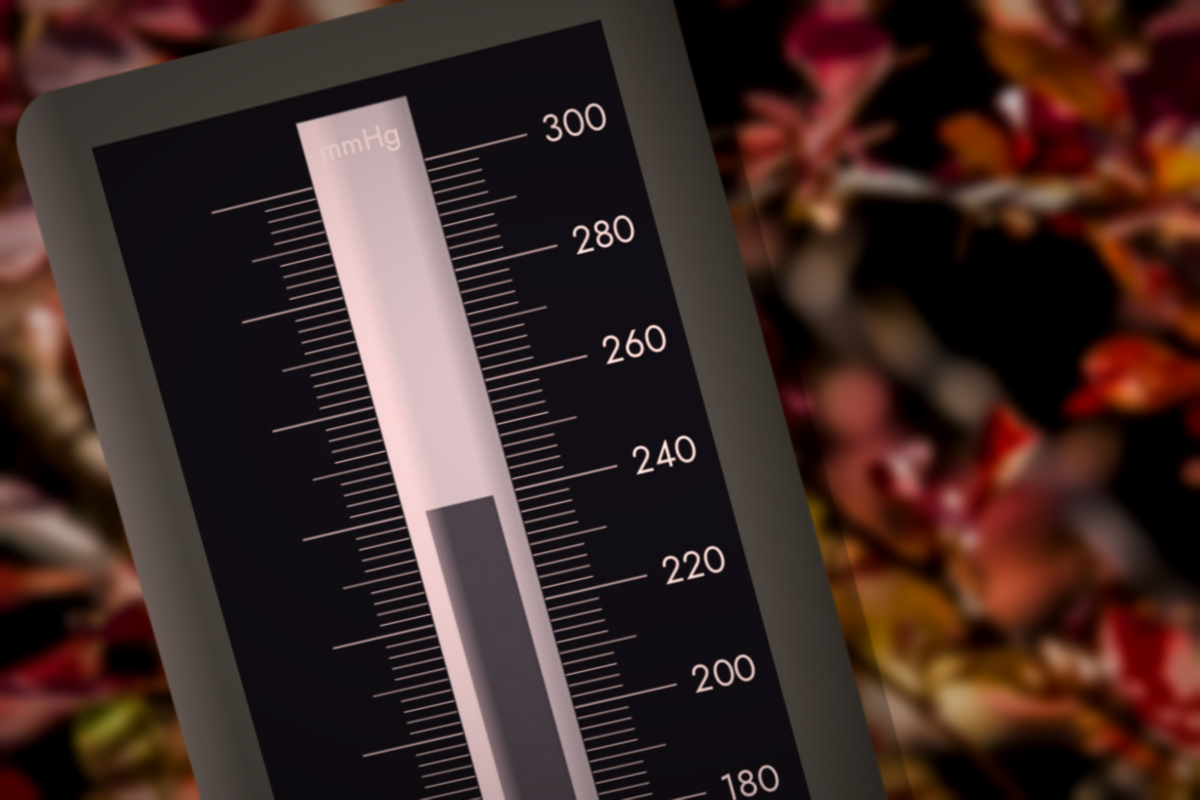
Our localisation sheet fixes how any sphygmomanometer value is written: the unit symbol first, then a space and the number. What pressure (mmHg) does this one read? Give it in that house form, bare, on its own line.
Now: mmHg 240
